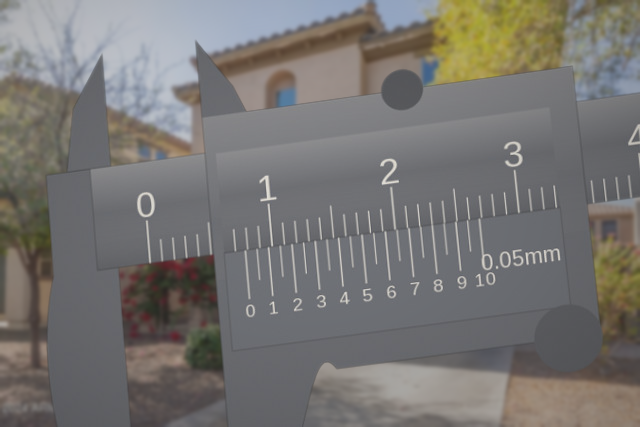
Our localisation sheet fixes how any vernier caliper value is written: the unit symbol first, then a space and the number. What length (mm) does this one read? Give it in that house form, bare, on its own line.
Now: mm 7.8
